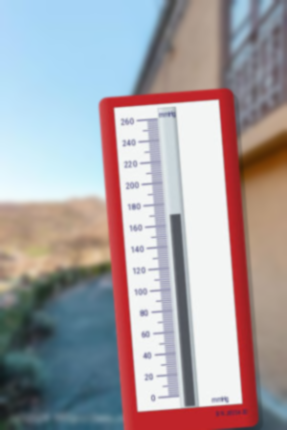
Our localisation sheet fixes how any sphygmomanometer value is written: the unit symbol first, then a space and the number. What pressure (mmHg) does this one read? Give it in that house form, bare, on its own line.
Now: mmHg 170
